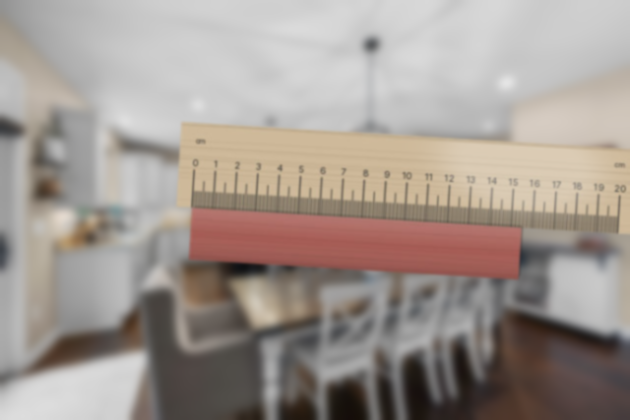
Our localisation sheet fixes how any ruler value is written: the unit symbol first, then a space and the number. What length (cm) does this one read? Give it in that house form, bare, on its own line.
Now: cm 15.5
